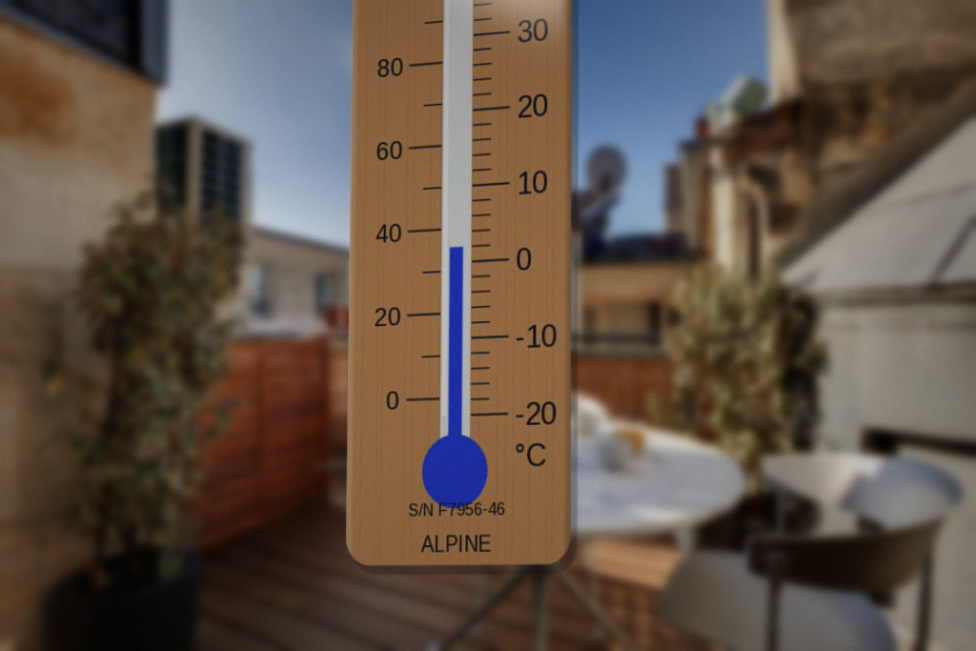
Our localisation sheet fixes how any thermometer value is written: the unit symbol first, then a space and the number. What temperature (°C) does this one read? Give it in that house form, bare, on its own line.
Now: °C 2
